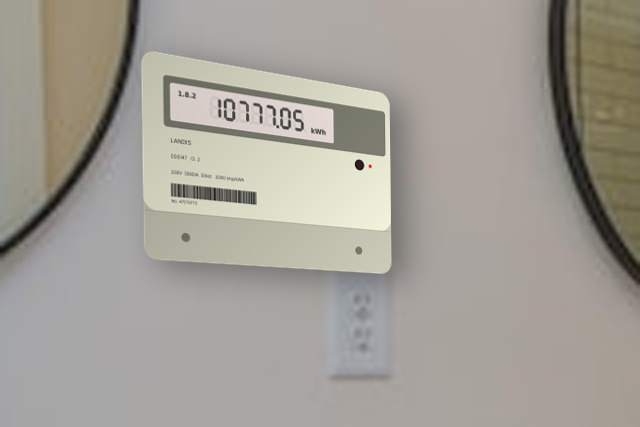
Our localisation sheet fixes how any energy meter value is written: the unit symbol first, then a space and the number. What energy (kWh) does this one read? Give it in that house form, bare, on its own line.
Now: kWh 10777.05
